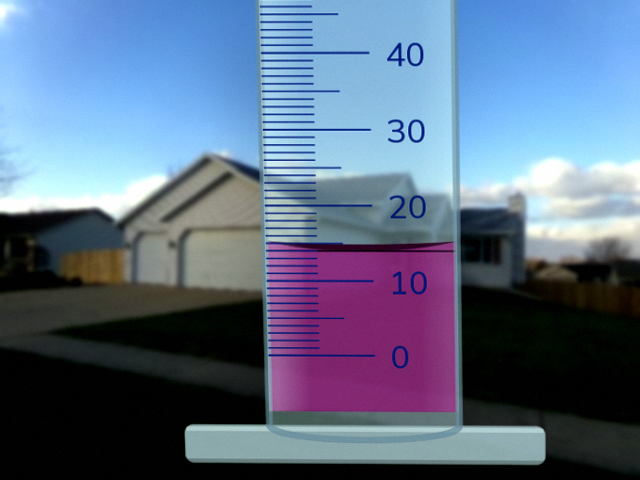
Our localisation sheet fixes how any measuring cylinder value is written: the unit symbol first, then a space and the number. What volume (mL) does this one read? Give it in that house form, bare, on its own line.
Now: mL 14
